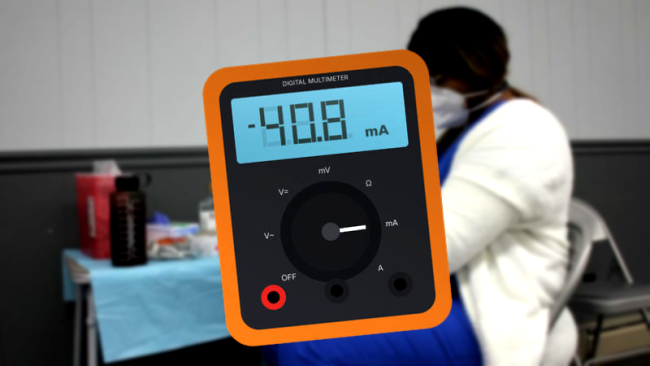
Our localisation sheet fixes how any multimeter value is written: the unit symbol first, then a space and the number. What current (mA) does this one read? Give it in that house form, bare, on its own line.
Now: mA -40.8
